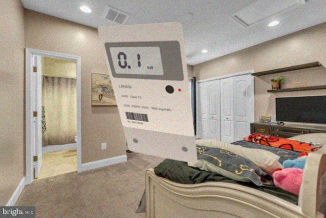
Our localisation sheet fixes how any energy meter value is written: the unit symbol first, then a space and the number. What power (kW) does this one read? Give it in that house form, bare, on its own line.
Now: kW 0.1
